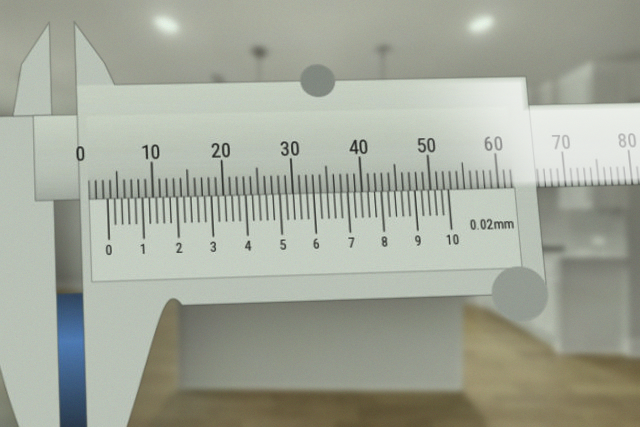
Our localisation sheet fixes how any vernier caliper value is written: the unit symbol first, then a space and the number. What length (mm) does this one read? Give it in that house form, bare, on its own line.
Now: mm 3.6
